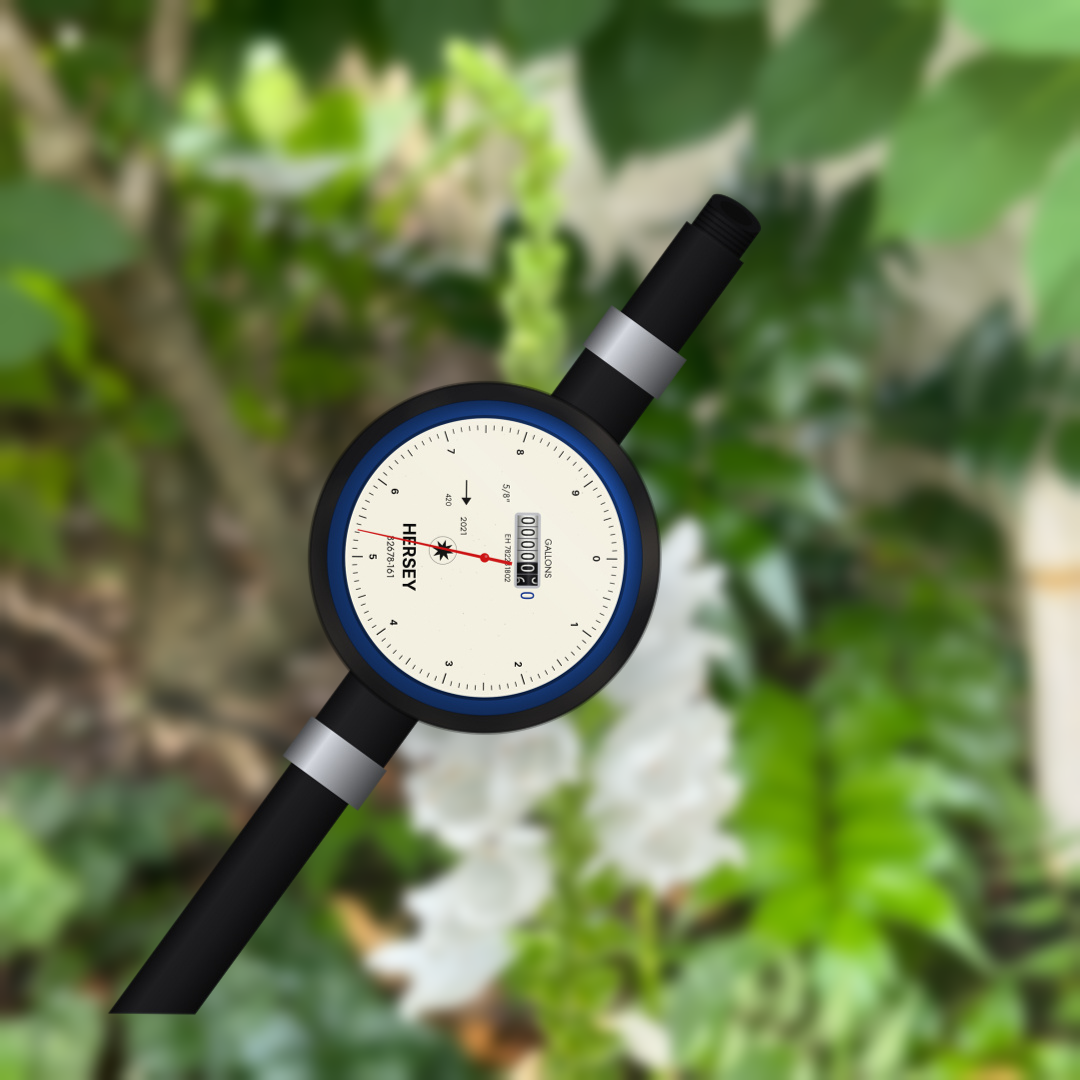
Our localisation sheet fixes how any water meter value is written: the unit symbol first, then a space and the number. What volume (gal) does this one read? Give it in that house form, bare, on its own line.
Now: gal 55.3
